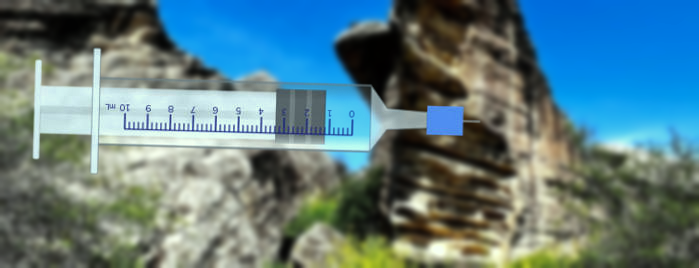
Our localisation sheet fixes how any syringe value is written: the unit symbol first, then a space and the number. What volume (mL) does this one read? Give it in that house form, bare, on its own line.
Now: mL 1.2
